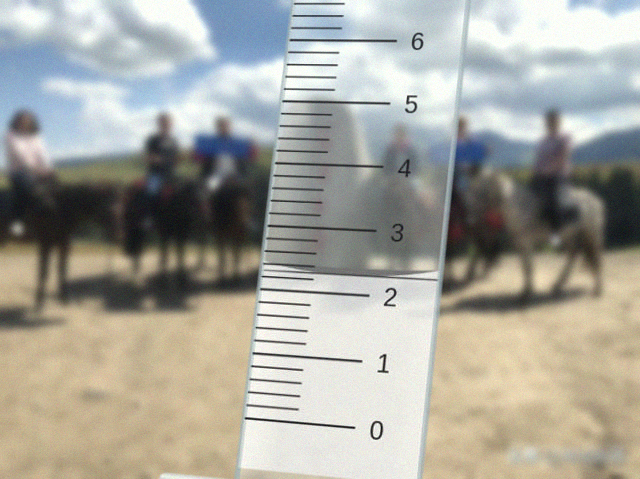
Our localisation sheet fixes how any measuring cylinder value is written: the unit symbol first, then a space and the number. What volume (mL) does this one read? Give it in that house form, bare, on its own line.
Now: mL 2.3
